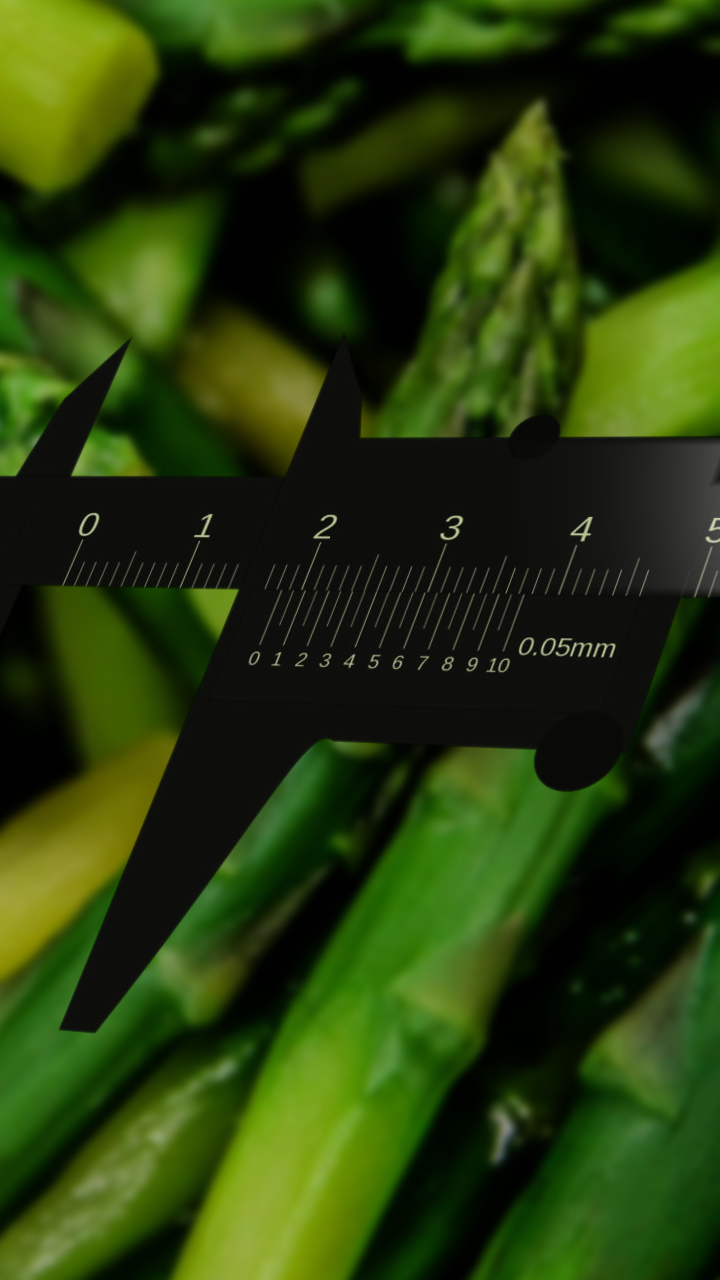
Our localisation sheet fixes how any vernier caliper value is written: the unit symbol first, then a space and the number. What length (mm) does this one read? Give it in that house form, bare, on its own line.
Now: mm 18.4
